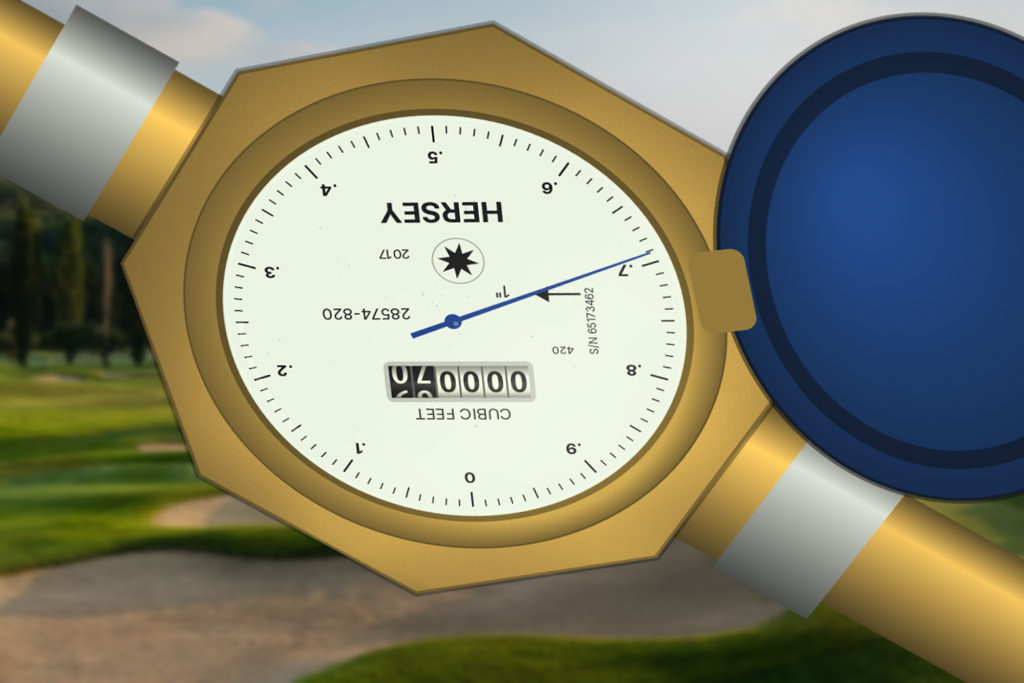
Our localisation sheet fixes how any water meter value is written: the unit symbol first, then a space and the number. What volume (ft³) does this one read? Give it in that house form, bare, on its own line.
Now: ft³ 69.69
